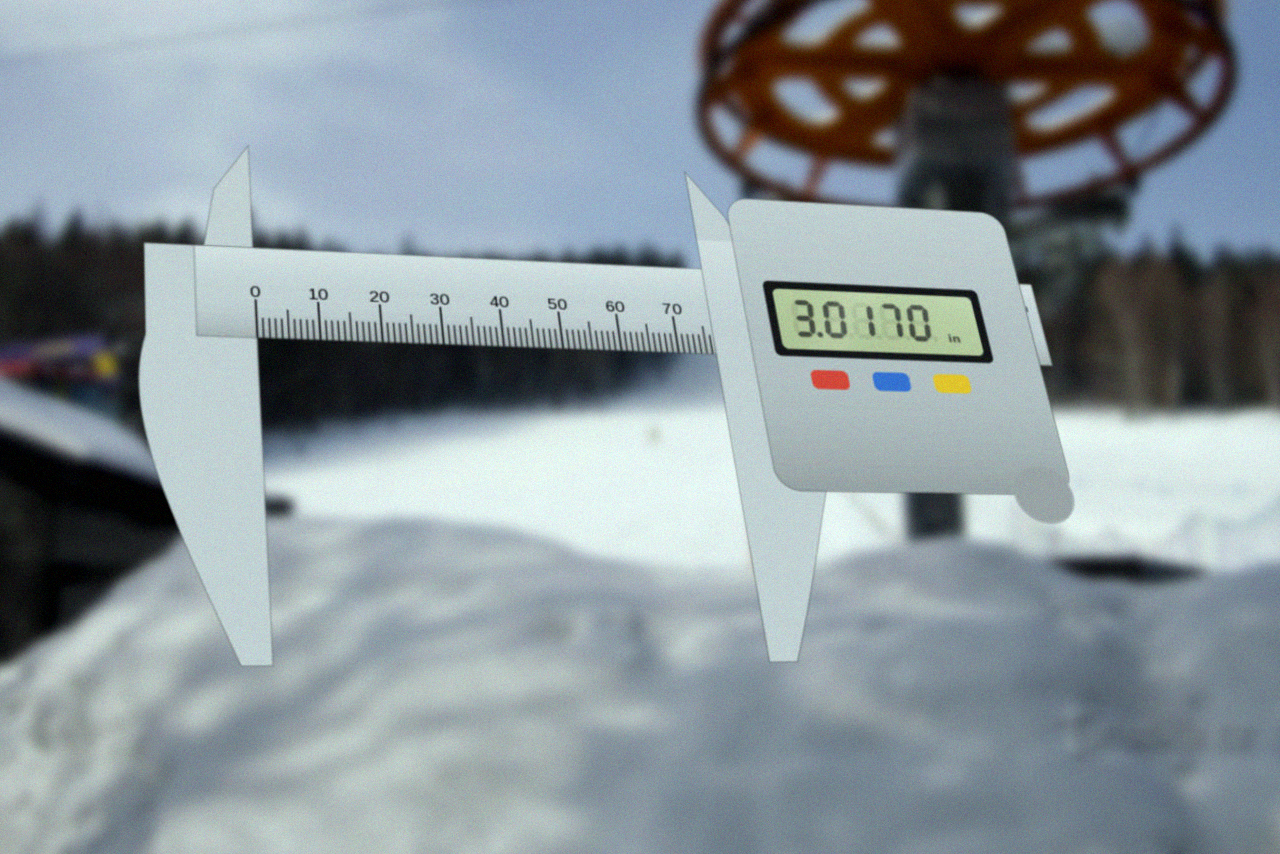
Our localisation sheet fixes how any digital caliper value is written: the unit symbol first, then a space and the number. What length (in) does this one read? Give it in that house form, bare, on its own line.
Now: in 3.0170
